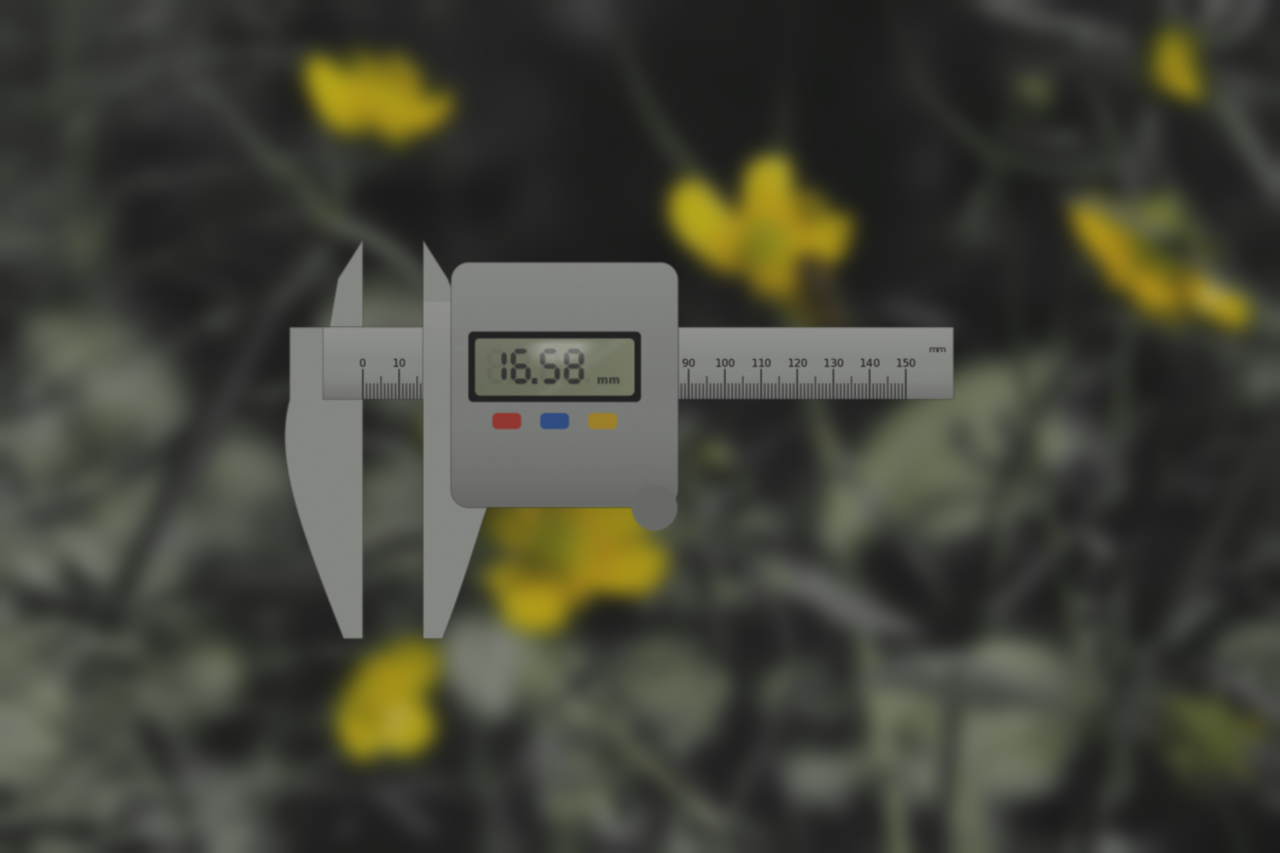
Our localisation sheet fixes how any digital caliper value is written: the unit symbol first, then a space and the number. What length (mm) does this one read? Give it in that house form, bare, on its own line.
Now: mm 16.58
